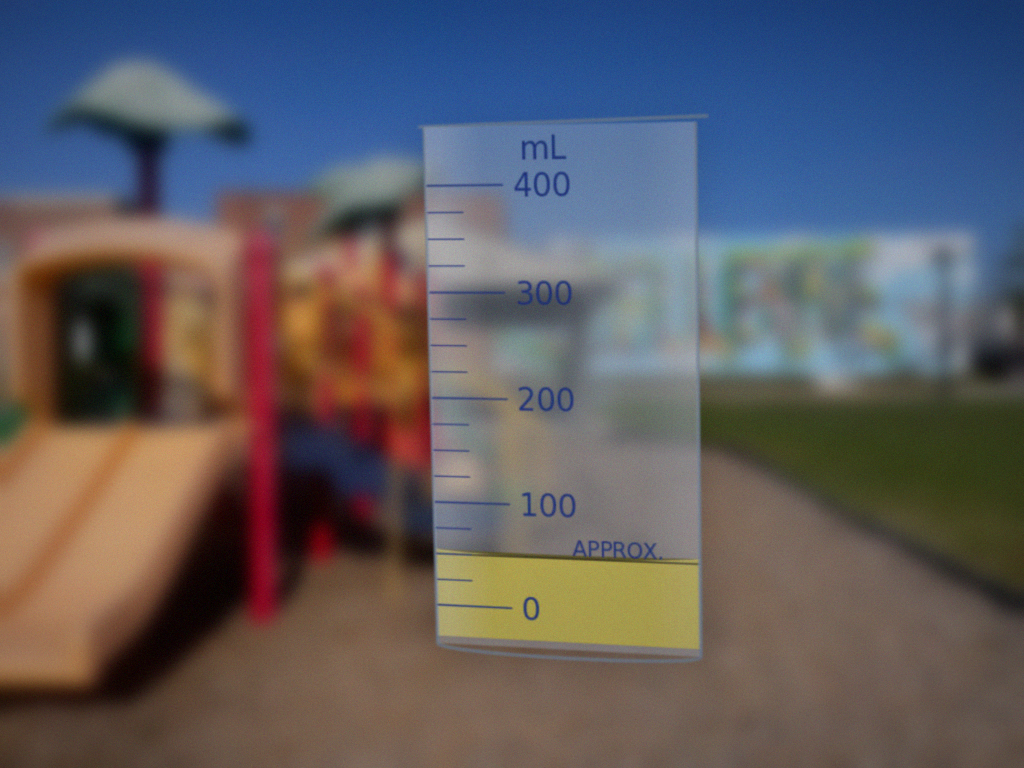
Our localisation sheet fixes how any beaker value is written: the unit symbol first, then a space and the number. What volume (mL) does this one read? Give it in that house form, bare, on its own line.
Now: mL 50
